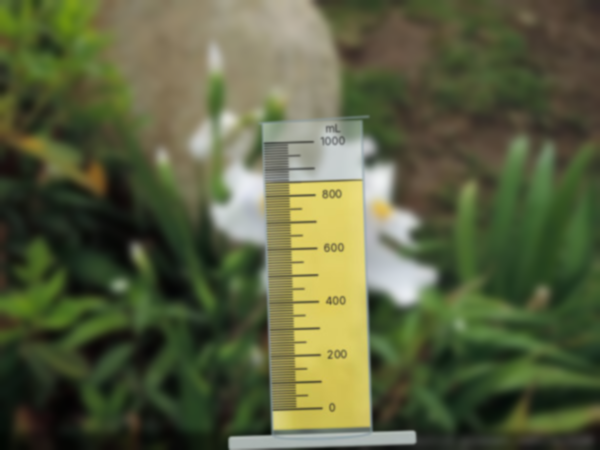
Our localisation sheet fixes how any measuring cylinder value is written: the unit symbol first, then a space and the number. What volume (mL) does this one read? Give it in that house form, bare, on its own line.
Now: mL 850
